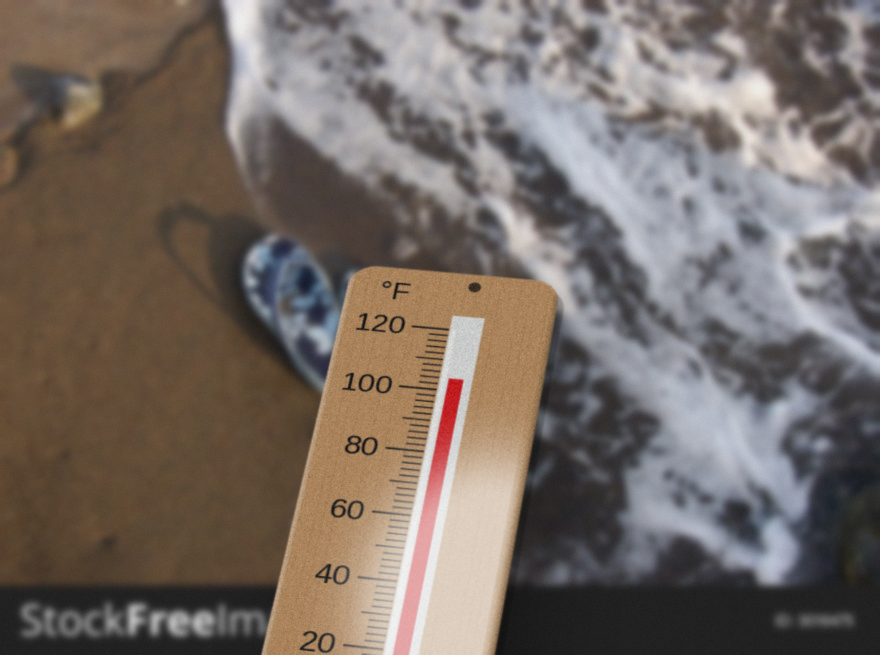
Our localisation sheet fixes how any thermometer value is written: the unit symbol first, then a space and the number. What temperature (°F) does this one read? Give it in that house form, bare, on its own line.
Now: °F 104
